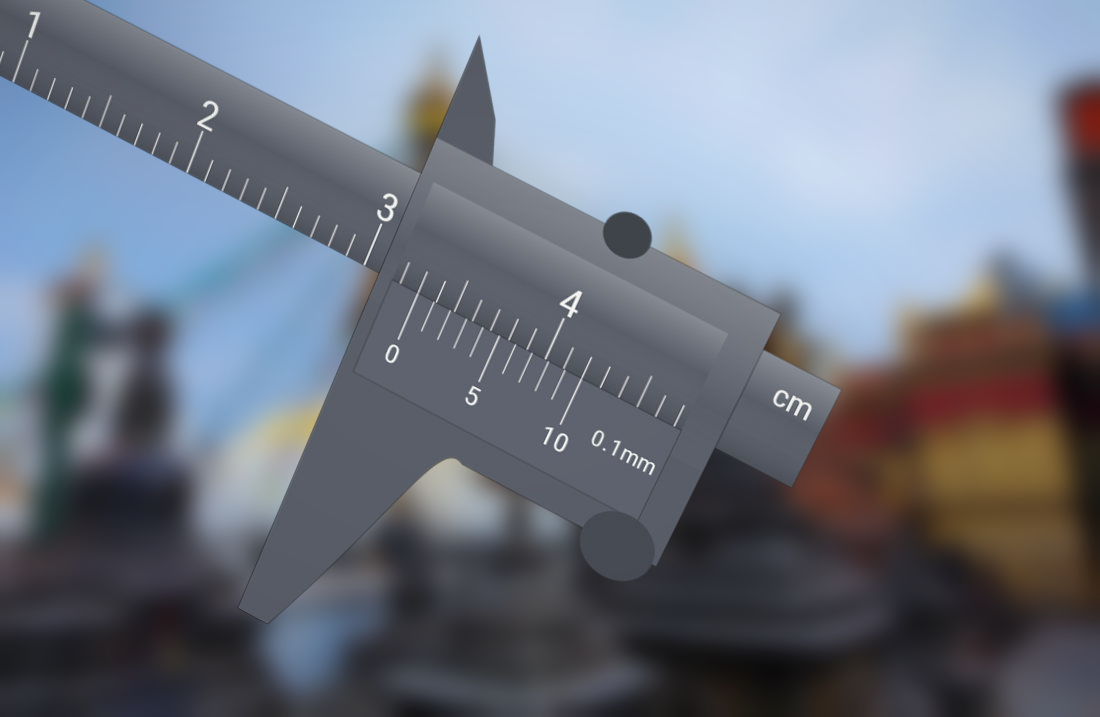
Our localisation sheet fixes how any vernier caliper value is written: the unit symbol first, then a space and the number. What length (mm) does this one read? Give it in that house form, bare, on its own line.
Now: mm 33.0
